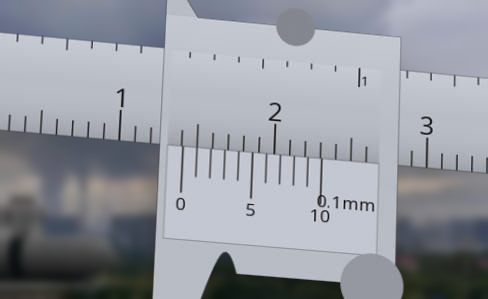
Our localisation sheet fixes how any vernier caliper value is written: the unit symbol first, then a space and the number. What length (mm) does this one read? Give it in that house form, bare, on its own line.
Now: mm 14.1
